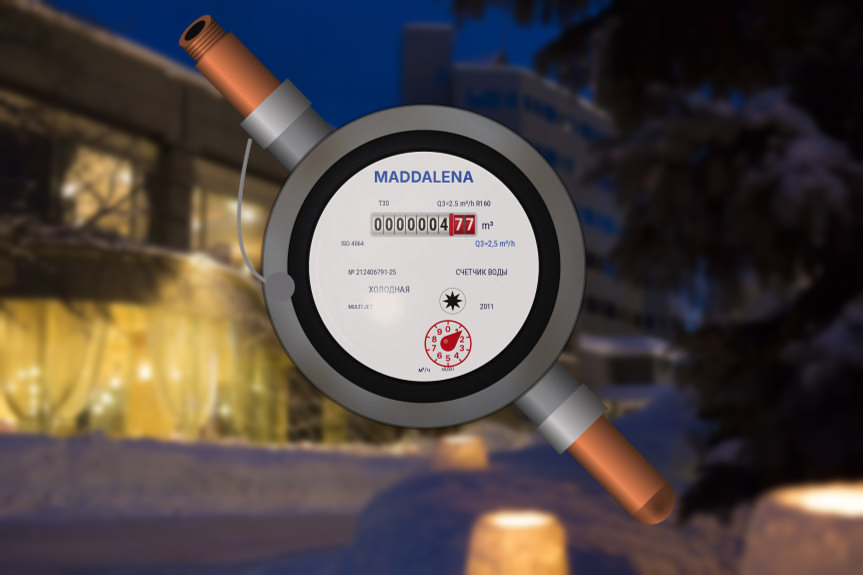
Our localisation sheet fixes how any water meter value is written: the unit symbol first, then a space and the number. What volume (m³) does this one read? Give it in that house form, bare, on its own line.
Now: m³ 4.771
